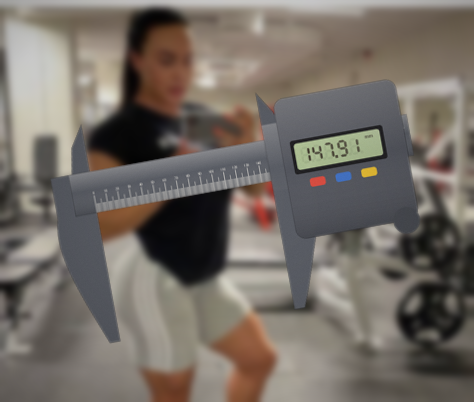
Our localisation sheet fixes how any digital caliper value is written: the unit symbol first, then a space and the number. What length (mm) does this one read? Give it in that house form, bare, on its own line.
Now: mm 147.91
